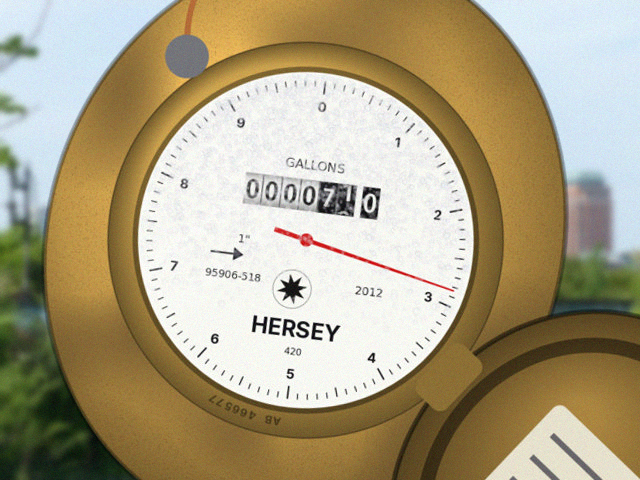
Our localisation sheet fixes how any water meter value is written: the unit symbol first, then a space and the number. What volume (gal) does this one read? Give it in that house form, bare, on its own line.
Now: gal 712.8
